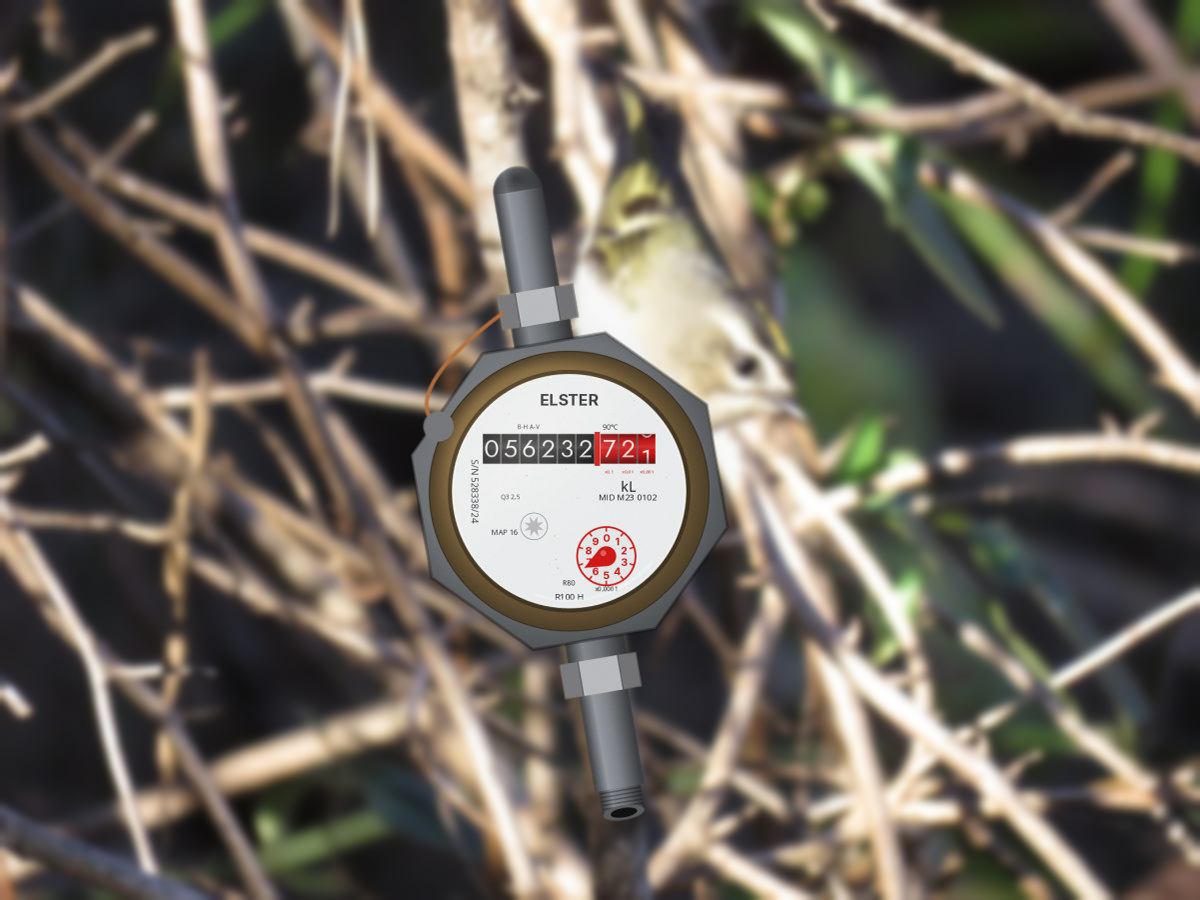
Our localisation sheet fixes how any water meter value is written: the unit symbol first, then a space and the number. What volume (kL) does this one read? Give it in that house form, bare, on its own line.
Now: kL 56232.7206
